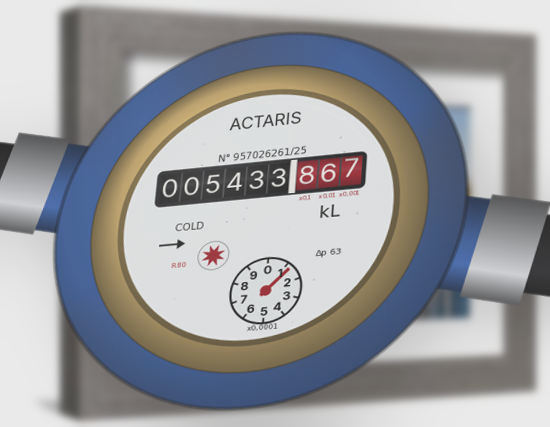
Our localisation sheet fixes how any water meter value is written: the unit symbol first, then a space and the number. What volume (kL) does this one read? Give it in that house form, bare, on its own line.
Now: kL 5433.8671
